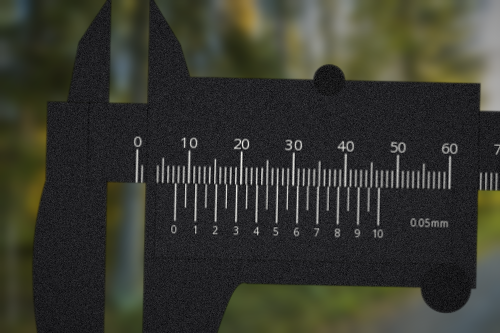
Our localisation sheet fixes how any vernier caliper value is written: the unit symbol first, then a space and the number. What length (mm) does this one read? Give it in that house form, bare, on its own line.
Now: mm 7.5
